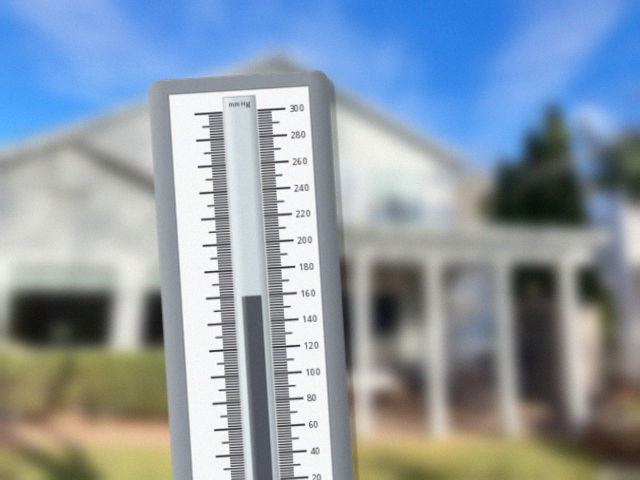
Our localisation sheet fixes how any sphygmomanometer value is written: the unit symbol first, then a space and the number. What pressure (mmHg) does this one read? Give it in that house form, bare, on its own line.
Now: mmHg 160
